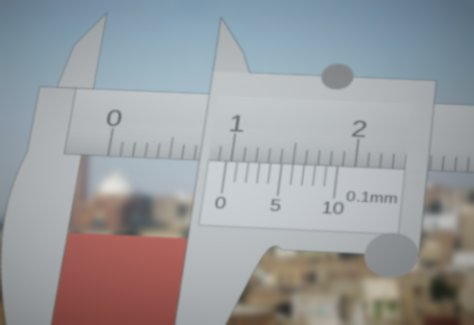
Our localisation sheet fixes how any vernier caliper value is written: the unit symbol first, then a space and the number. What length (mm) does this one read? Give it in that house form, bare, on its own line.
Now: mm 9.6
